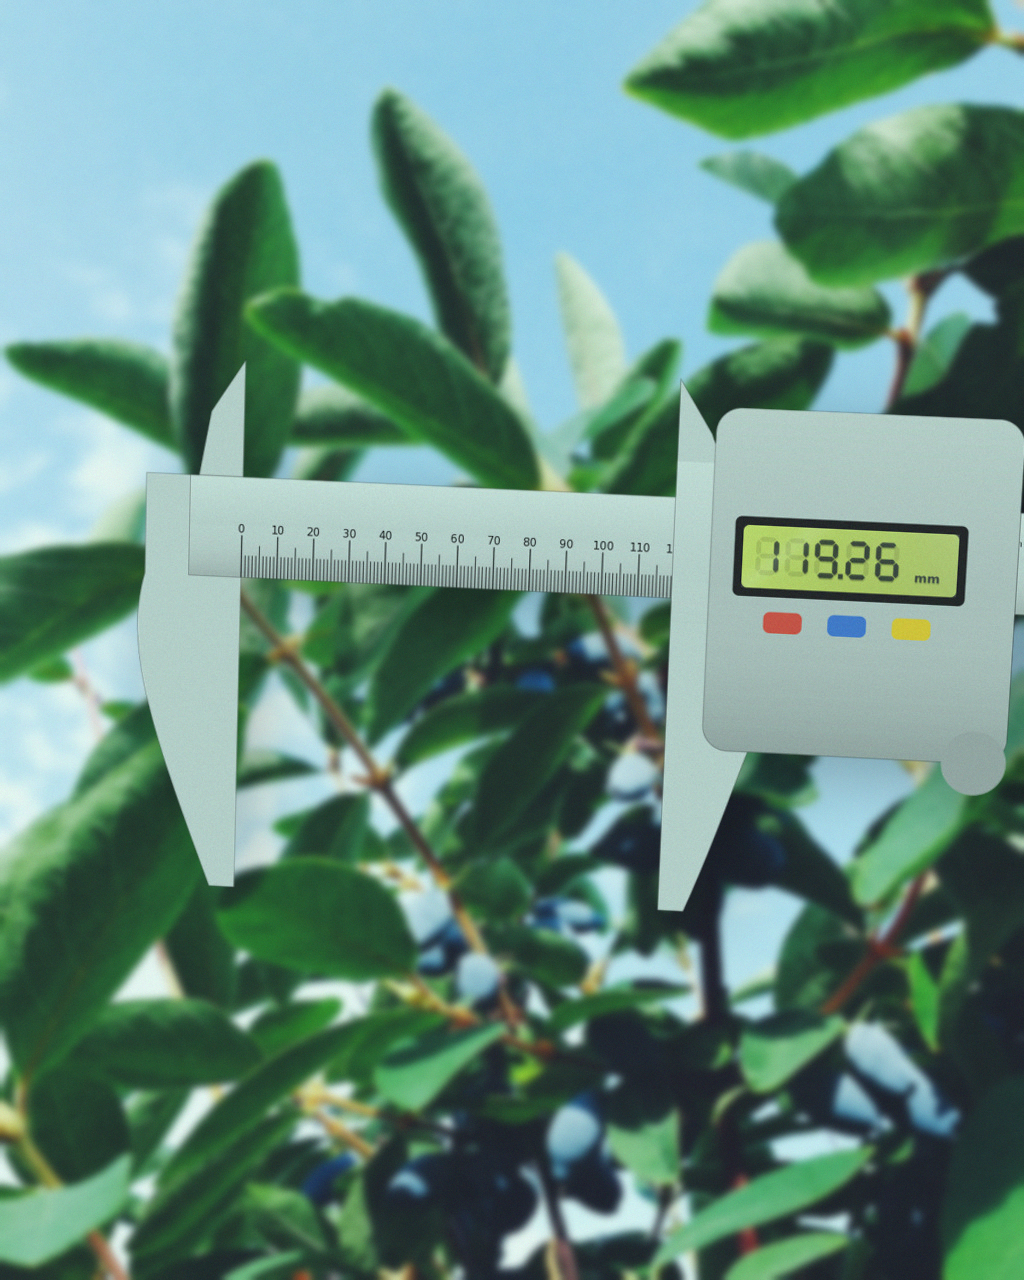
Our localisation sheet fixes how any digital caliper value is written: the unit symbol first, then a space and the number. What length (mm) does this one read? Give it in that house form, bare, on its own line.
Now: mm 119.26
